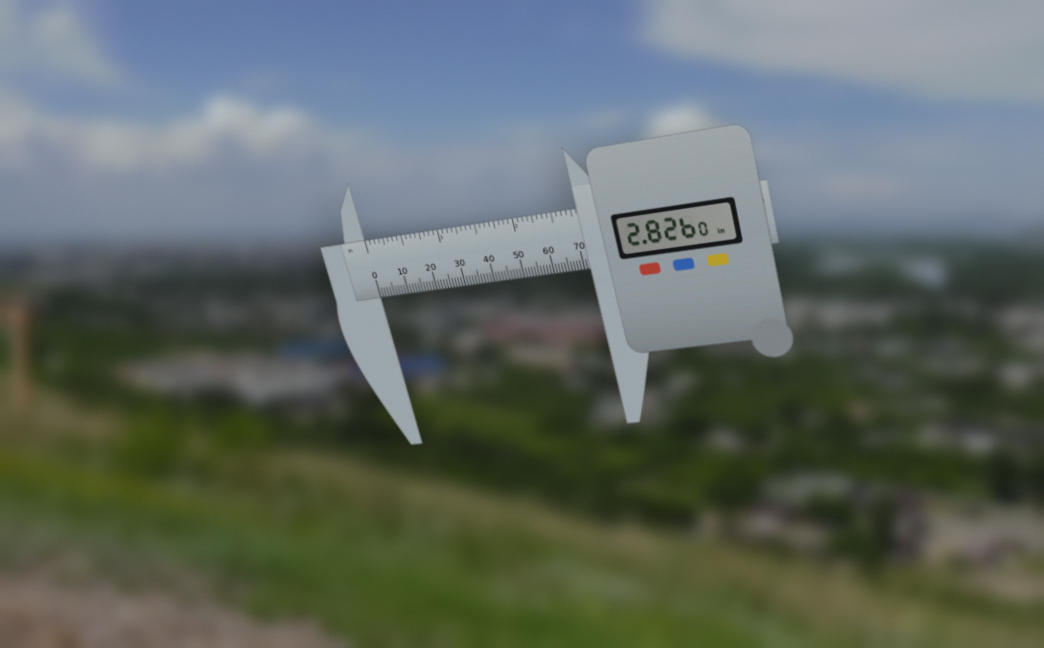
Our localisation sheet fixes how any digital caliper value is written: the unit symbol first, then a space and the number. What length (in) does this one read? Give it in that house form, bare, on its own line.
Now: in 2.8260
